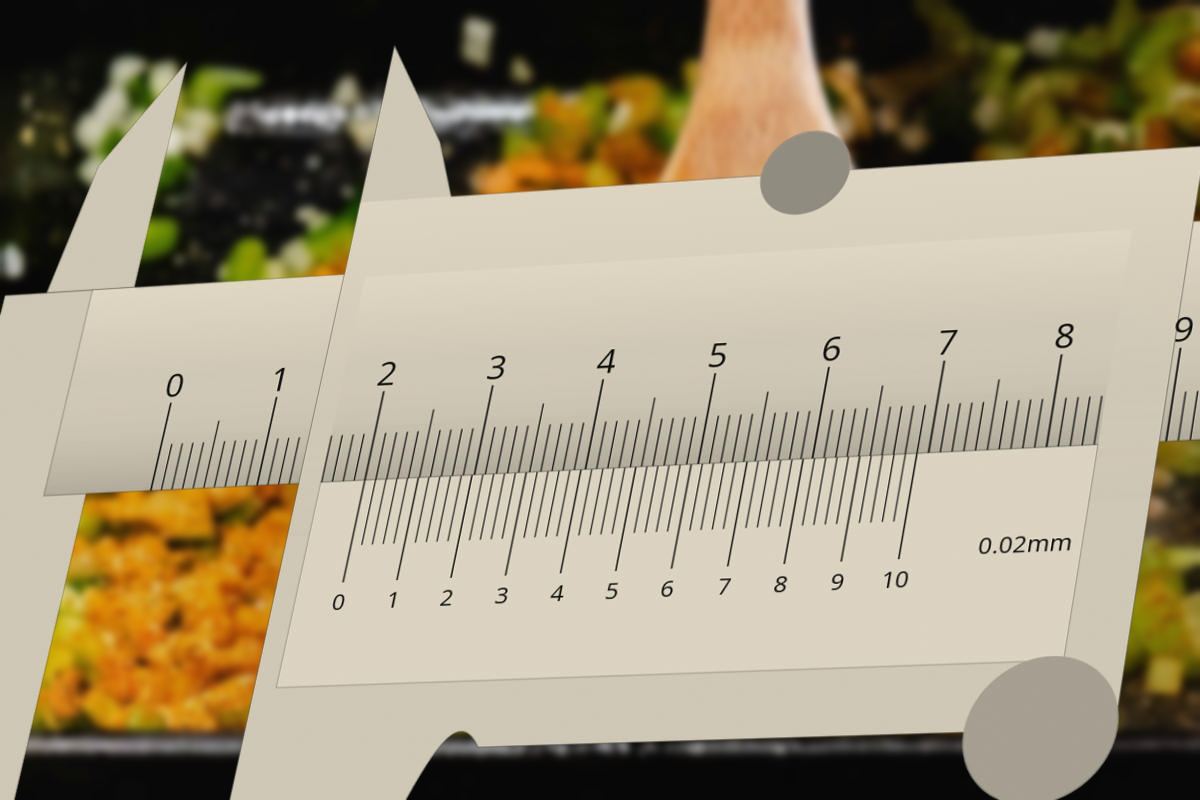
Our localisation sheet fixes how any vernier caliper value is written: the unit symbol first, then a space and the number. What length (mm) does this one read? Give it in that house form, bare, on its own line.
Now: mm 20.0
